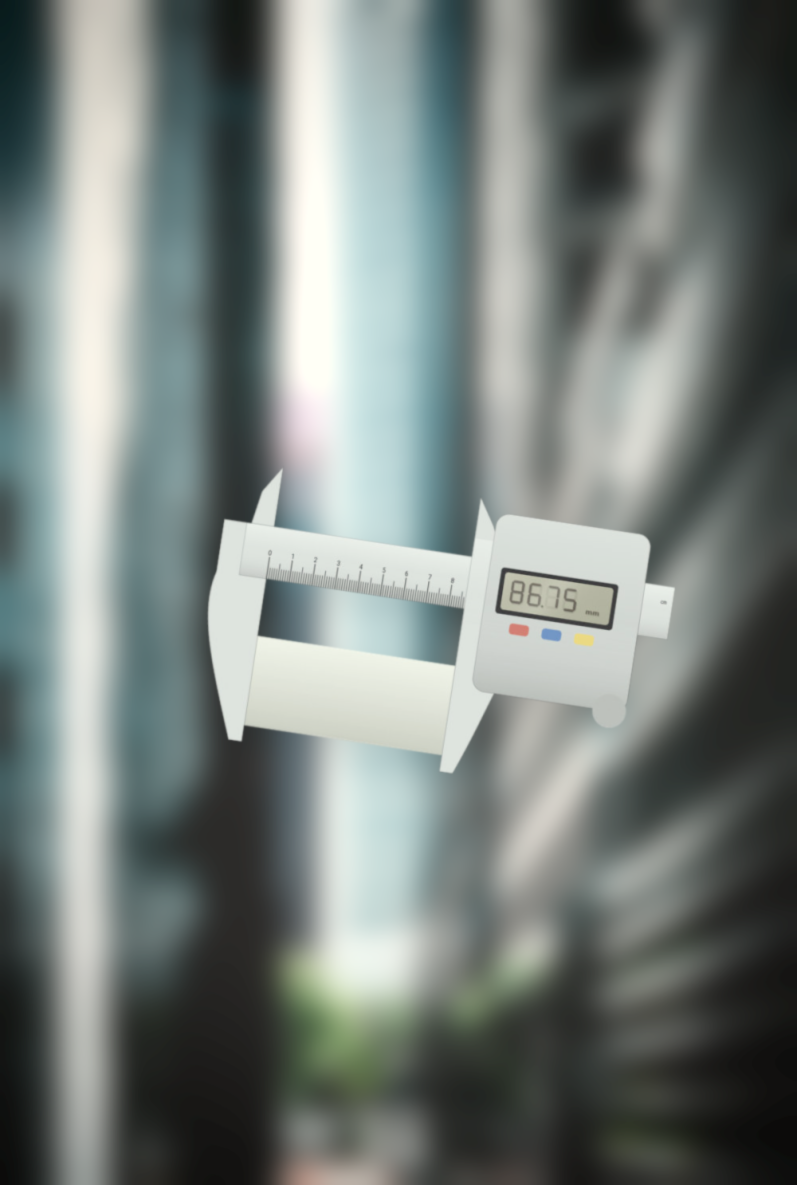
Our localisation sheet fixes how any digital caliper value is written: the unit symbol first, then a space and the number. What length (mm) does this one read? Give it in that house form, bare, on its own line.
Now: mm 86.75
